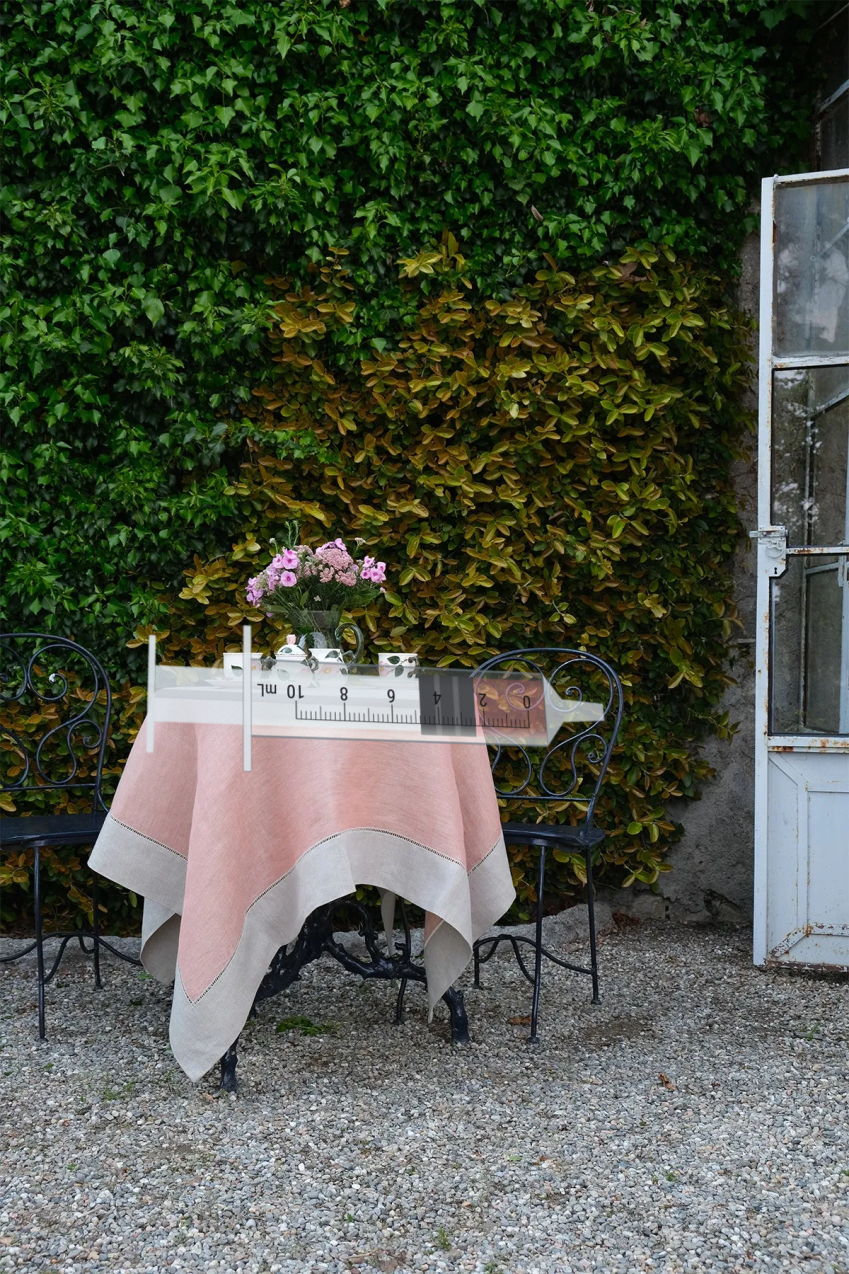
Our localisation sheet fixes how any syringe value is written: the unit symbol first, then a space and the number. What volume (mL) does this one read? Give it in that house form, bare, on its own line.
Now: mL 2.4
